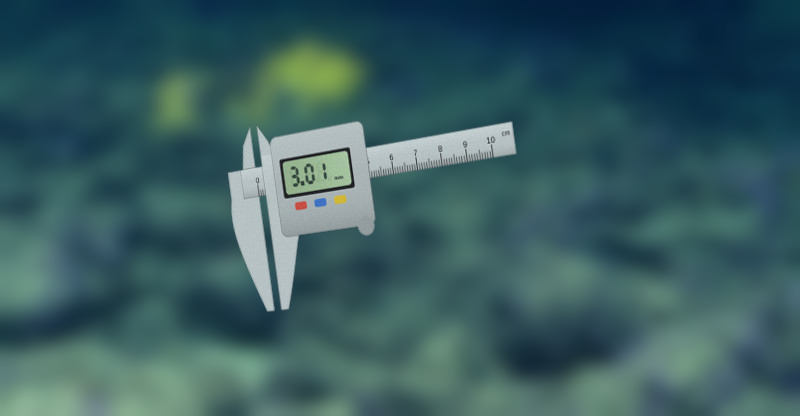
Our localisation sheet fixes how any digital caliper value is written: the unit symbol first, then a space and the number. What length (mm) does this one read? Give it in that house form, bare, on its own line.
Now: mm 3.01
